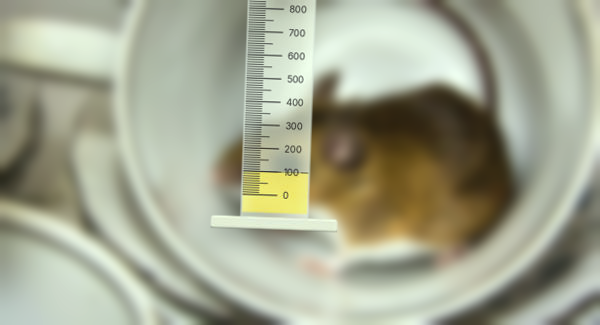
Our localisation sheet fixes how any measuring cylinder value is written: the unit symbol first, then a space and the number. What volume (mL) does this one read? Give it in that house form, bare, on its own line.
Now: mL 100
